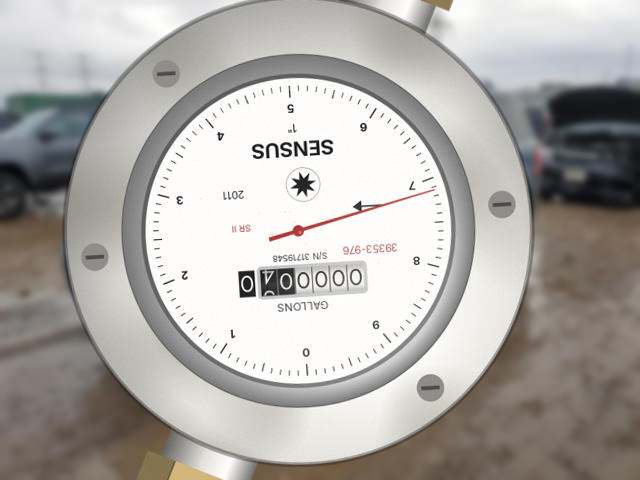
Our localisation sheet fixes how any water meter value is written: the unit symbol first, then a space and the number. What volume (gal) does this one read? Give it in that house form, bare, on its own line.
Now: gal 37.1
